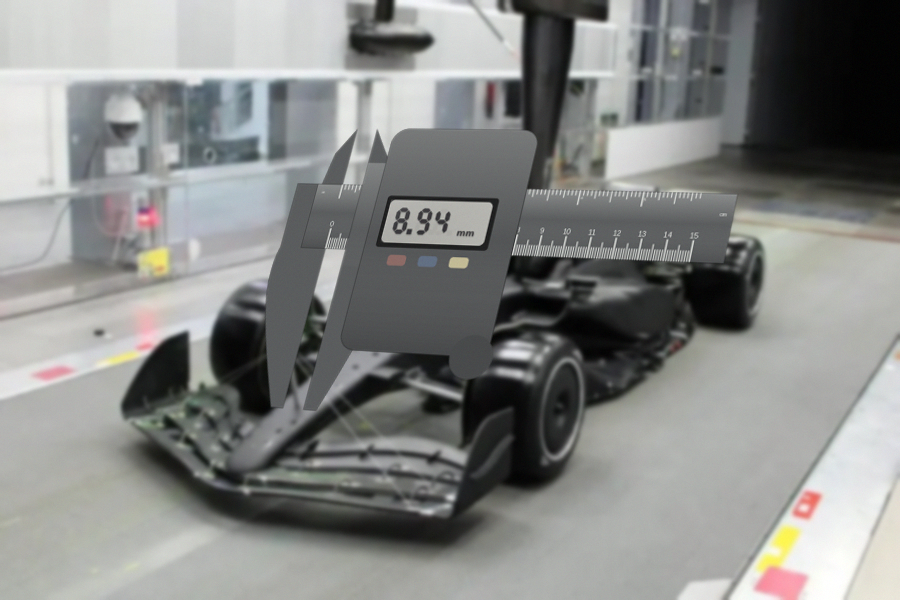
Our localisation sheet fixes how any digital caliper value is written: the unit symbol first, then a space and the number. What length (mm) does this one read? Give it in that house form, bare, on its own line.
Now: mm 8.94
